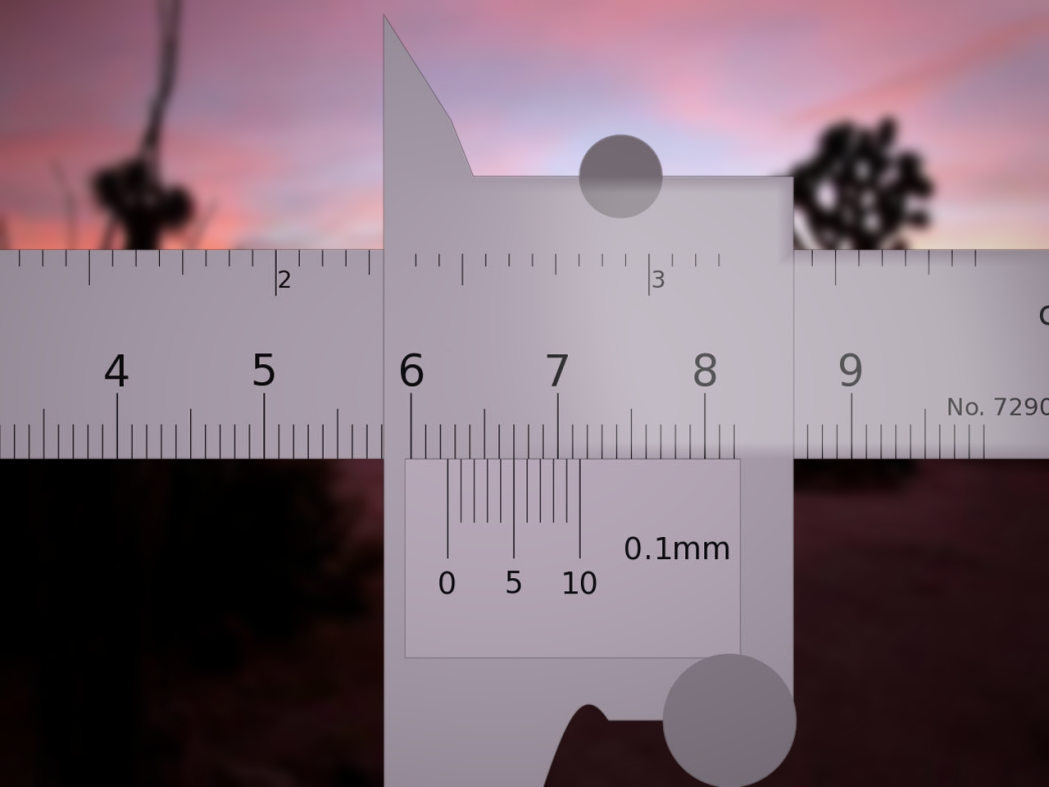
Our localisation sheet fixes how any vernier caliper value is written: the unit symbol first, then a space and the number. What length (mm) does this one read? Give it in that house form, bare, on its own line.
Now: mm 62.5
